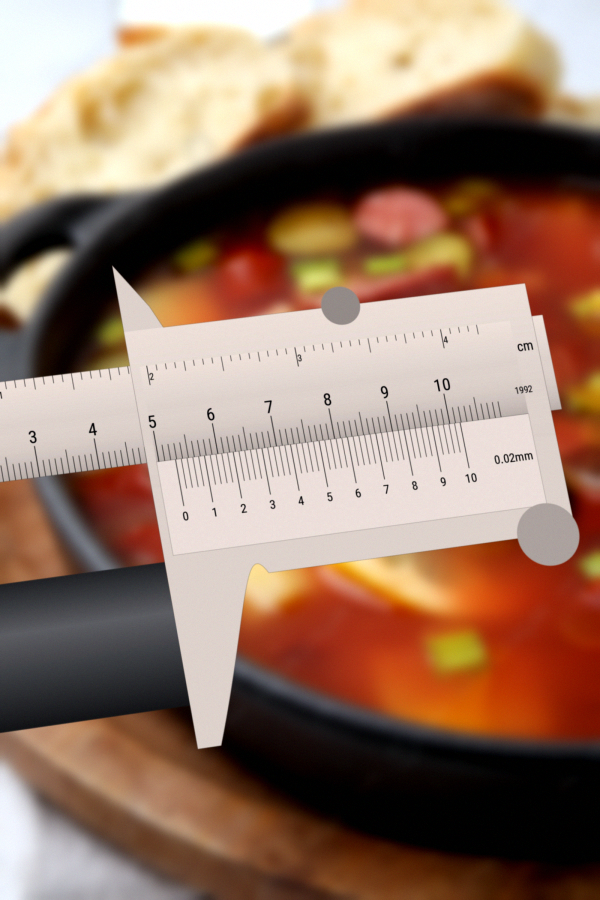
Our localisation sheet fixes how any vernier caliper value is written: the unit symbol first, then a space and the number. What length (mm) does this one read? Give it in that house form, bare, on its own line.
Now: mm 52.8
